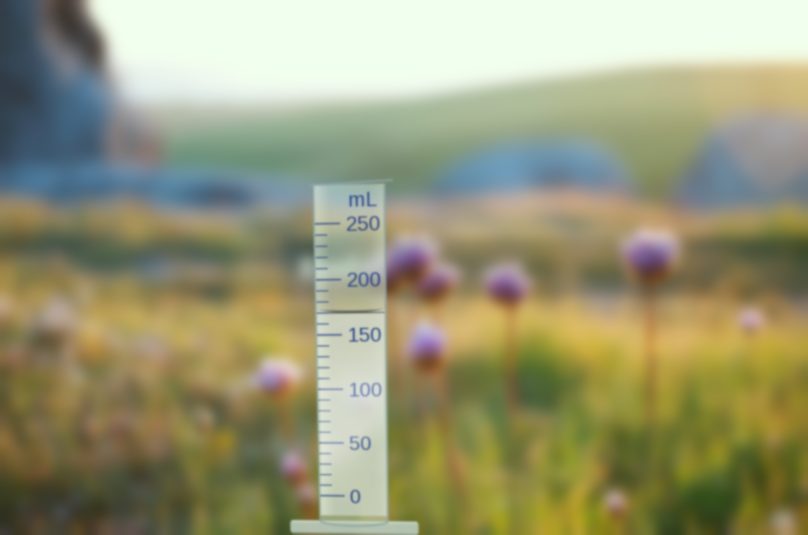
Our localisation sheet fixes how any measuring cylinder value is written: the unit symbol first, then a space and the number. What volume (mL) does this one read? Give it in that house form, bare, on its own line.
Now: mL 170
